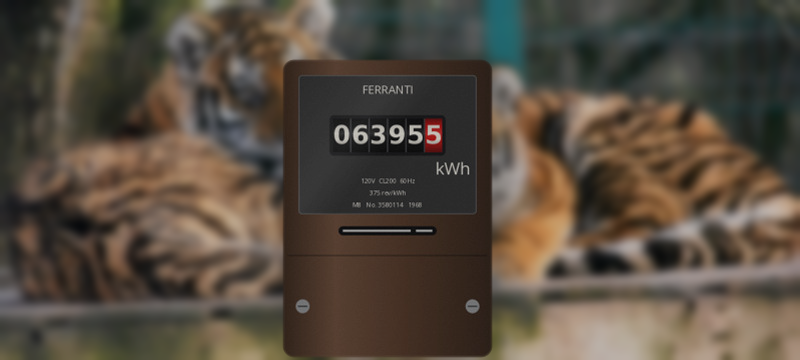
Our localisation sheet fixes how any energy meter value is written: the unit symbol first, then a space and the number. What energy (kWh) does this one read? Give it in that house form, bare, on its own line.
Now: kWh 6395.5
